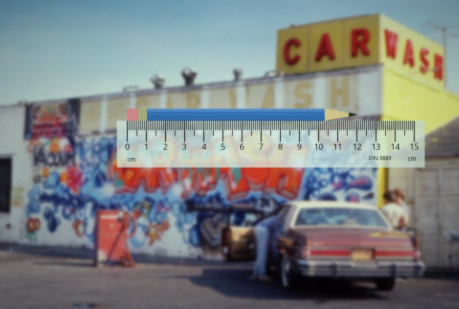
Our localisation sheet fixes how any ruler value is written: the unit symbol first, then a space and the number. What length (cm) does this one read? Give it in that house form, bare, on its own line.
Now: cm 12
